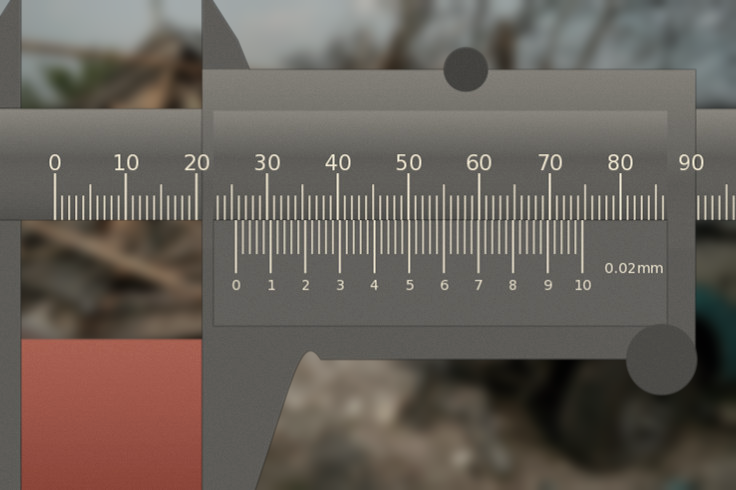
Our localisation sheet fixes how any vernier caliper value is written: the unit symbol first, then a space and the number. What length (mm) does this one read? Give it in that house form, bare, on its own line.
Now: mm 25.6
